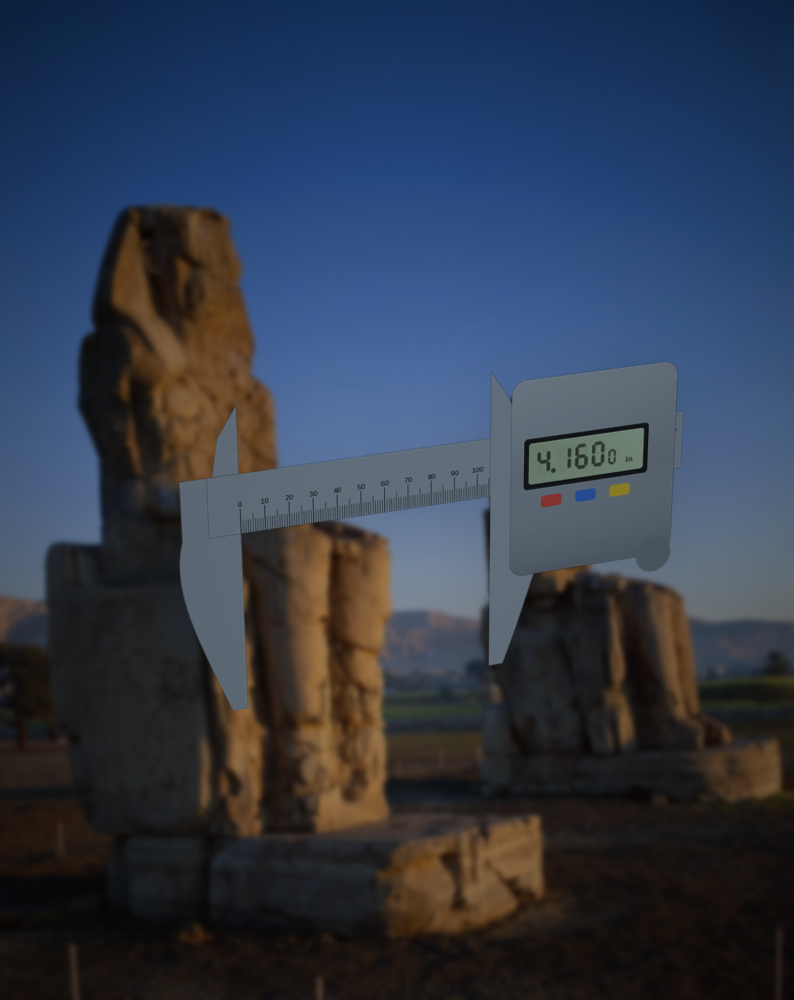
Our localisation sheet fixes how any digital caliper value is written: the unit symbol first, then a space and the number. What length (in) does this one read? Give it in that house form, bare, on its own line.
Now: in 4.1600
